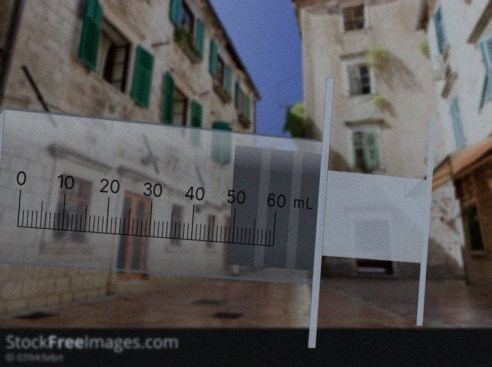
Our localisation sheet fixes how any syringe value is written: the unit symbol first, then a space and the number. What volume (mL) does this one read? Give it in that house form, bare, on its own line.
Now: mL 49
